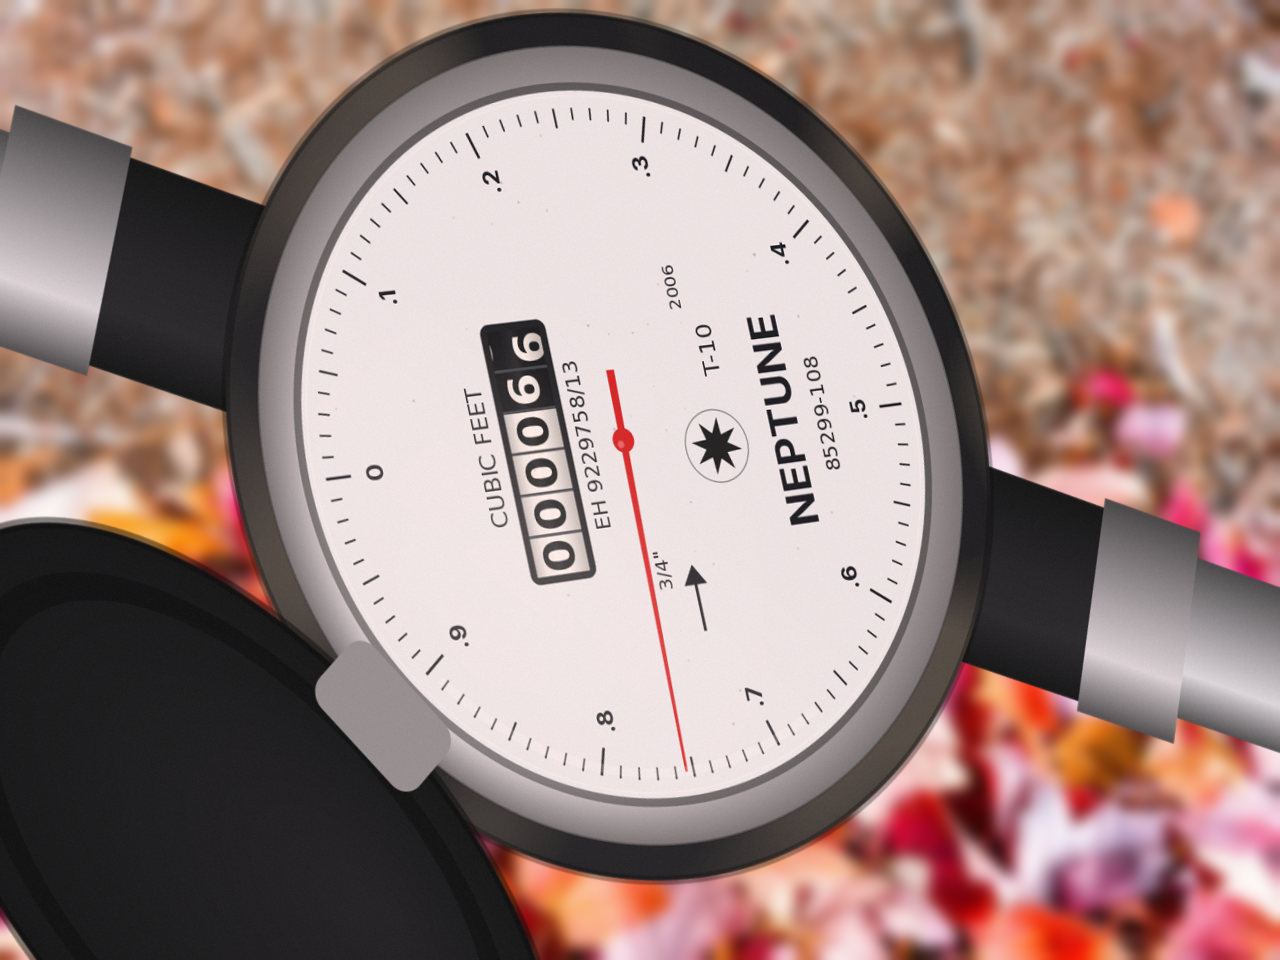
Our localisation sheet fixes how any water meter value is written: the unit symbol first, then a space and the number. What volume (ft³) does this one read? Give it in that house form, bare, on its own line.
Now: ft³ 65.75
